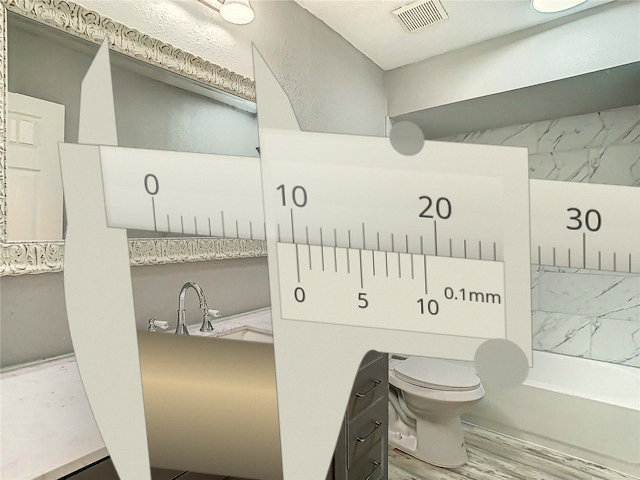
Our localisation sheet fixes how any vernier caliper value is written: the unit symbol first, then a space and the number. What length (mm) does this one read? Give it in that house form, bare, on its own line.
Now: mm 10.2
